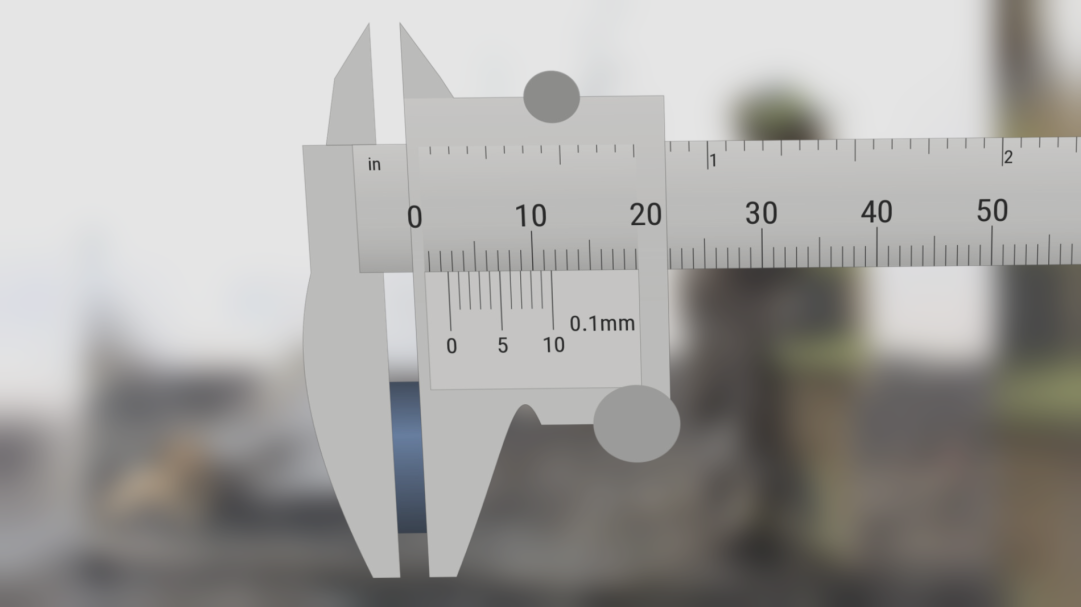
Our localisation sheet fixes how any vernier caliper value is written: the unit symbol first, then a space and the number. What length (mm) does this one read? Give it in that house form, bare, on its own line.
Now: mm 2.6
